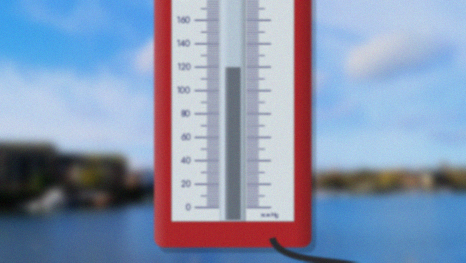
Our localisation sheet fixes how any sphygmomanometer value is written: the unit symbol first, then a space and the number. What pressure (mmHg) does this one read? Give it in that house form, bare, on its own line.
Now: mmHg 120
